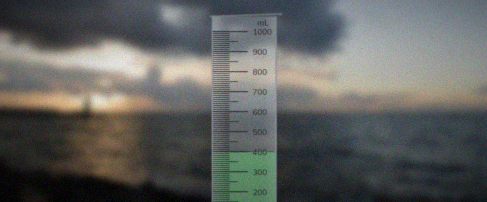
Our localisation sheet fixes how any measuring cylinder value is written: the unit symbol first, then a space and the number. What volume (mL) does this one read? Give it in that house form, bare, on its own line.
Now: mL 400
